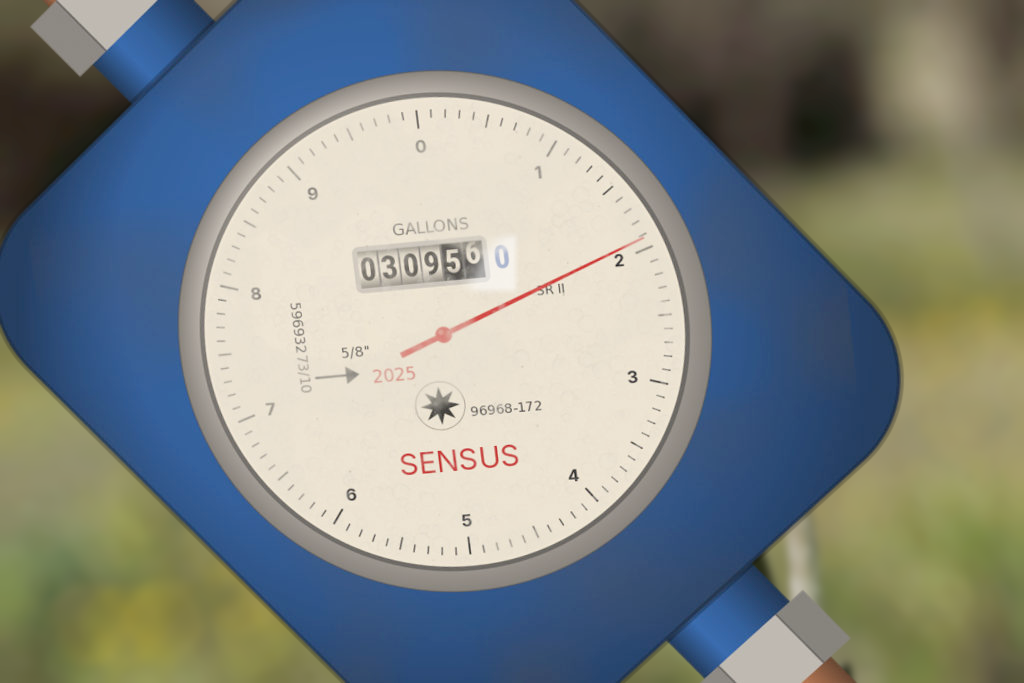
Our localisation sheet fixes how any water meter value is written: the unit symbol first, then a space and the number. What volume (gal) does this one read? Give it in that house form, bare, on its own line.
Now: gal 309561.9
